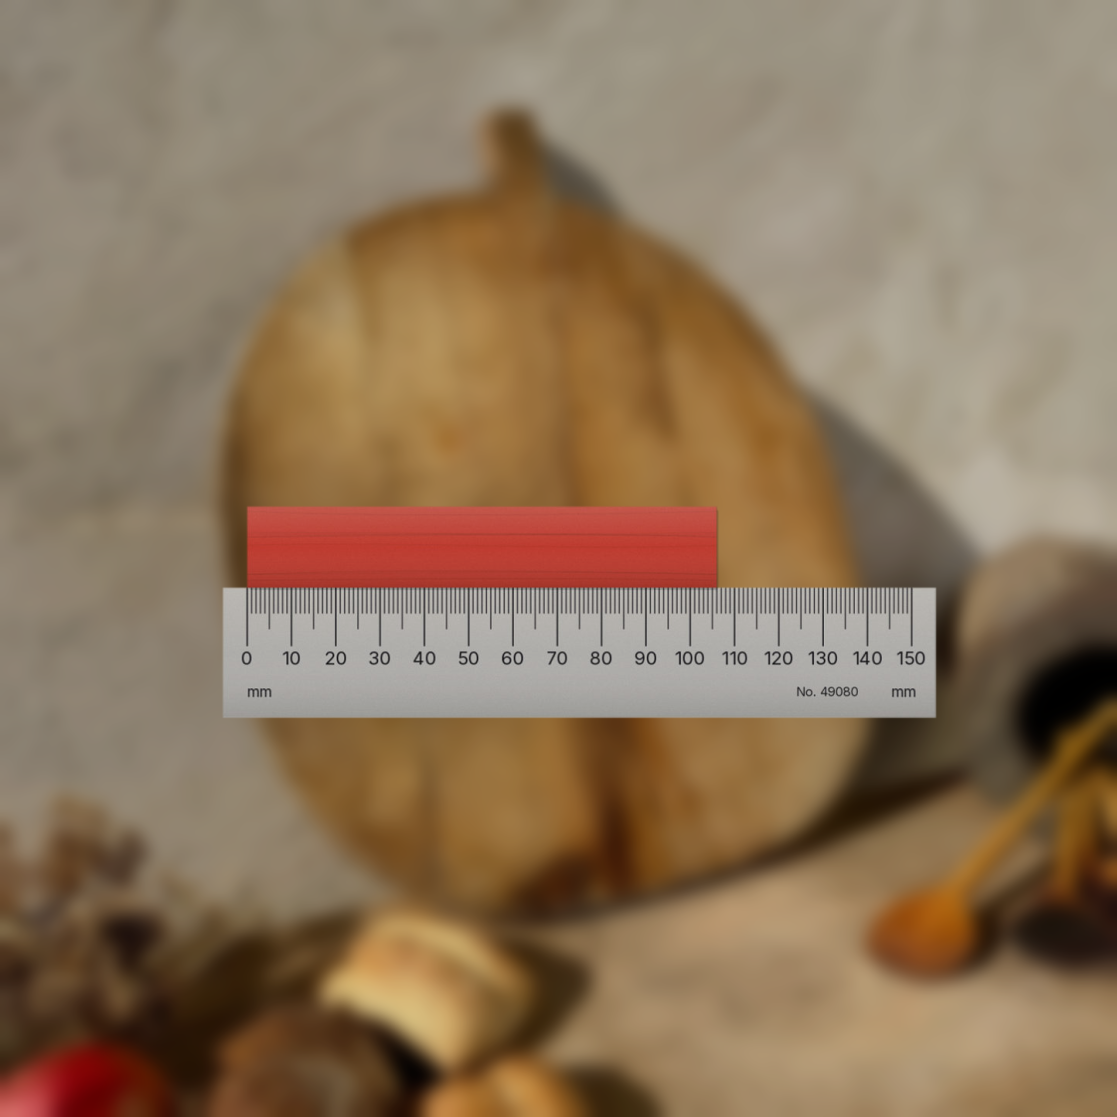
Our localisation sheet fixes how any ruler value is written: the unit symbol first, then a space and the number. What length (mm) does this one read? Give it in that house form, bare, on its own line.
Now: mm 106
